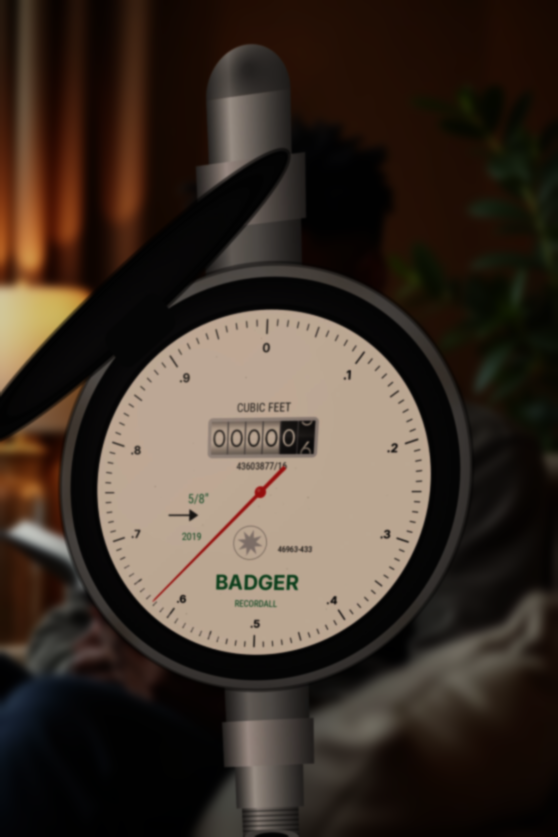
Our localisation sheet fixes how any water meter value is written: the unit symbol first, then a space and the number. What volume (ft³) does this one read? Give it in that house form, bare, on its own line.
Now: ft³ 5.62
